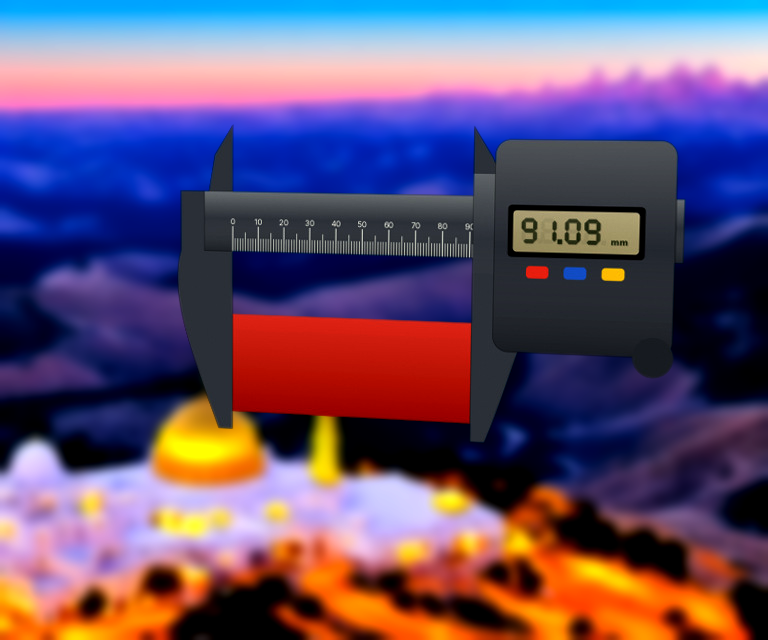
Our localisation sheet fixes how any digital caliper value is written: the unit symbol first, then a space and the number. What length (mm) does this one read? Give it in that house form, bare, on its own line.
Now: mm 91.09
